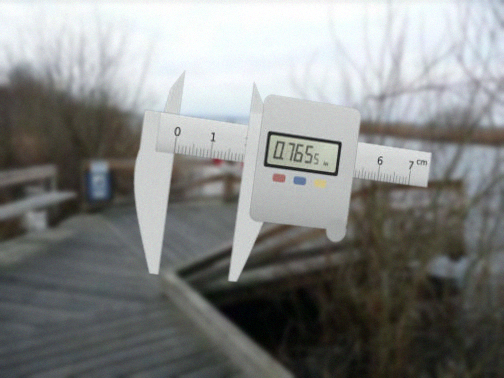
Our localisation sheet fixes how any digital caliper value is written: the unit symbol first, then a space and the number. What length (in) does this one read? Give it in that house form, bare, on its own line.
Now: in 0.7655
